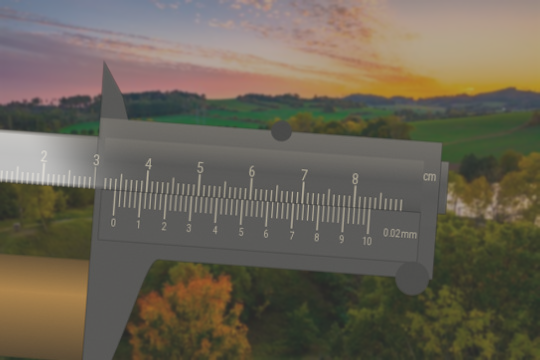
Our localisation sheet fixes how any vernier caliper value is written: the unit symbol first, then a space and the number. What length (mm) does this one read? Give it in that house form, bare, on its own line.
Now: mm 34.0
